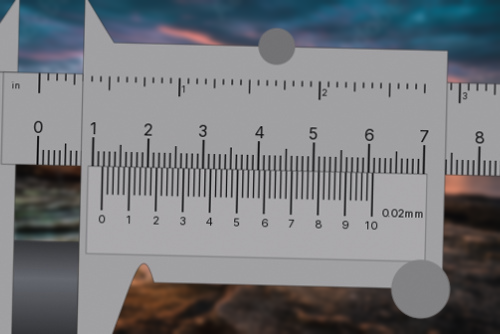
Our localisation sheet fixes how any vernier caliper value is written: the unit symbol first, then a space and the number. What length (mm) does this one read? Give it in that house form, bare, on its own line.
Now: mm 11.8
